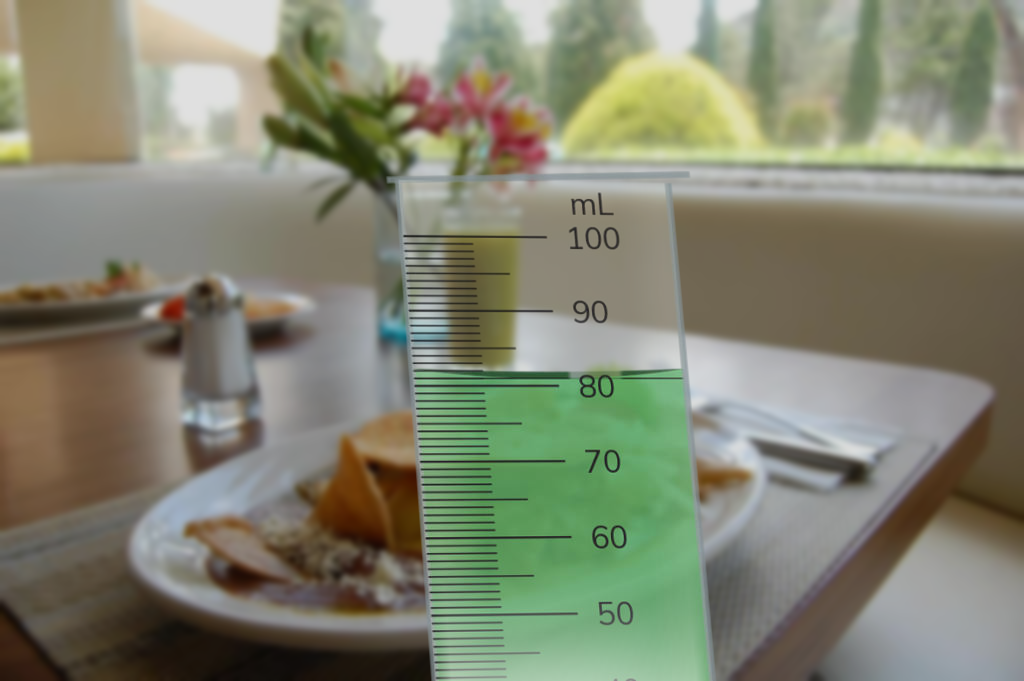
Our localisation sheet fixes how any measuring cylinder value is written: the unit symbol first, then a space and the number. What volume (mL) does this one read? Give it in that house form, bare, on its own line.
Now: mL 81
